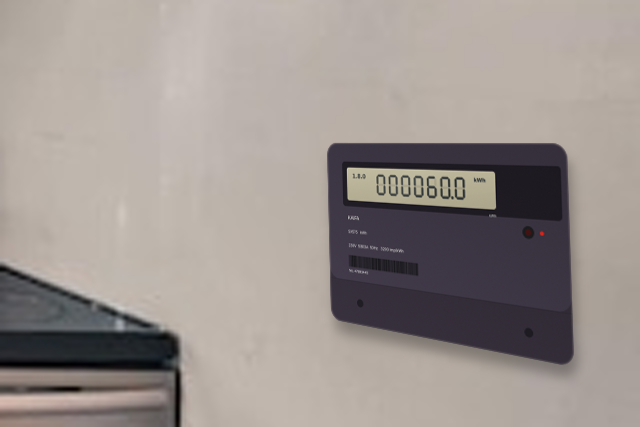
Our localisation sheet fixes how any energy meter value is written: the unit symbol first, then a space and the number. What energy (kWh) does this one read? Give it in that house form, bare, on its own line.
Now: kWh 60.0
